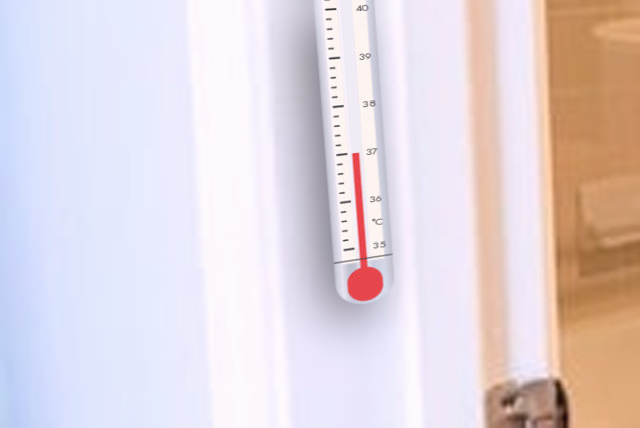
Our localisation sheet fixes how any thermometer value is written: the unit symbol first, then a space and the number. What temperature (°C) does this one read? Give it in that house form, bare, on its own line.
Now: °C 37
